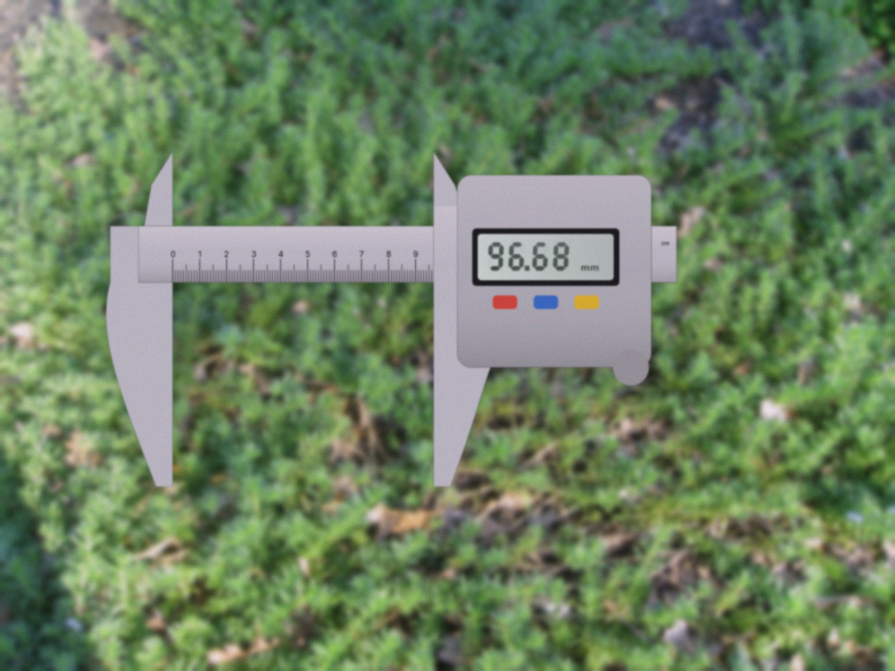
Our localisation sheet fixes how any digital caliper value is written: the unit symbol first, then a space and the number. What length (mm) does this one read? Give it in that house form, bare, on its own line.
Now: mm 96.68
